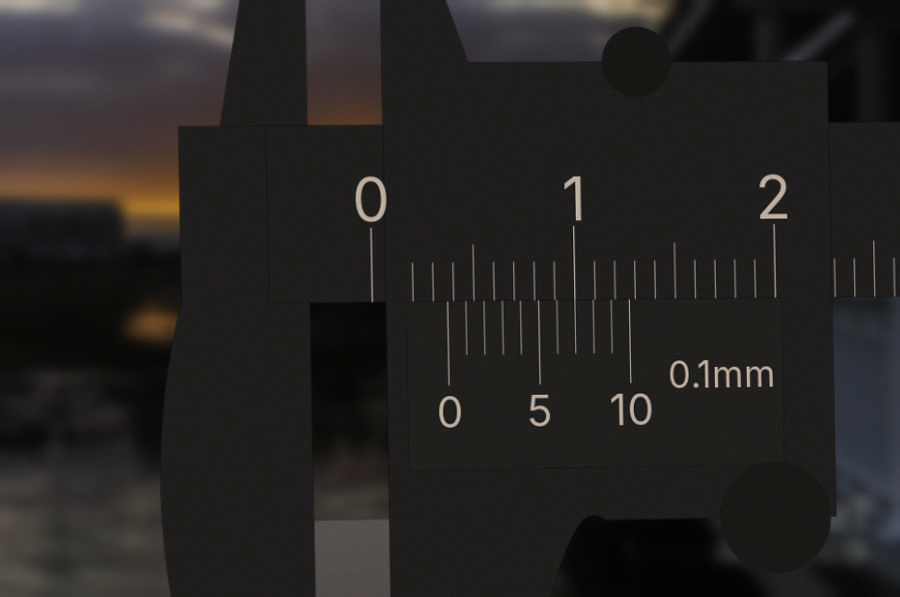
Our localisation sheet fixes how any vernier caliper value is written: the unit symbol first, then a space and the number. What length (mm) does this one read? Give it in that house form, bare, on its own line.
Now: mm 3.7
